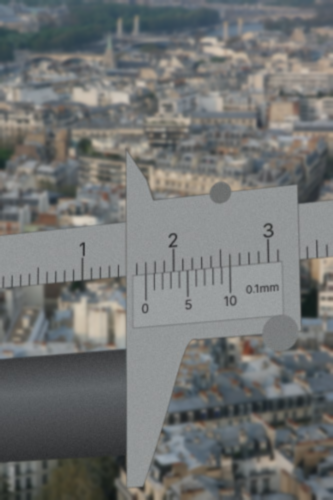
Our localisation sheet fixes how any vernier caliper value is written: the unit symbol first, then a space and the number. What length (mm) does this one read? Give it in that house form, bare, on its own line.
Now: mm 17.0
